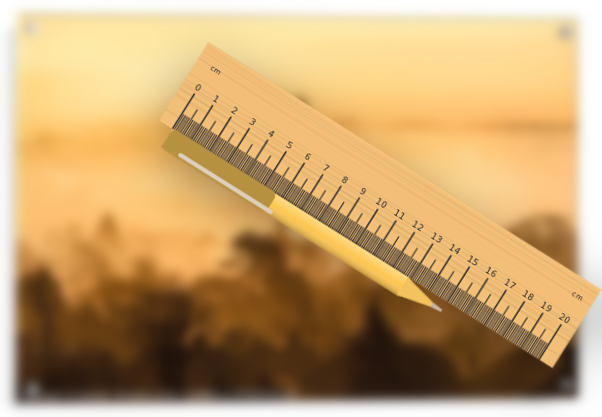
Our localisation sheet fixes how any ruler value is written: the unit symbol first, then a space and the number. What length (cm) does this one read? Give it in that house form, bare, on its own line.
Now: cm 15
